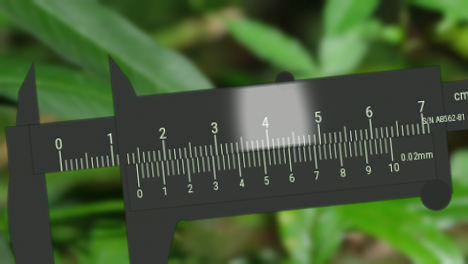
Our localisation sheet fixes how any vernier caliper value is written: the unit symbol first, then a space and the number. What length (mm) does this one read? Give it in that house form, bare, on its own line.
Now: mm 14.5
